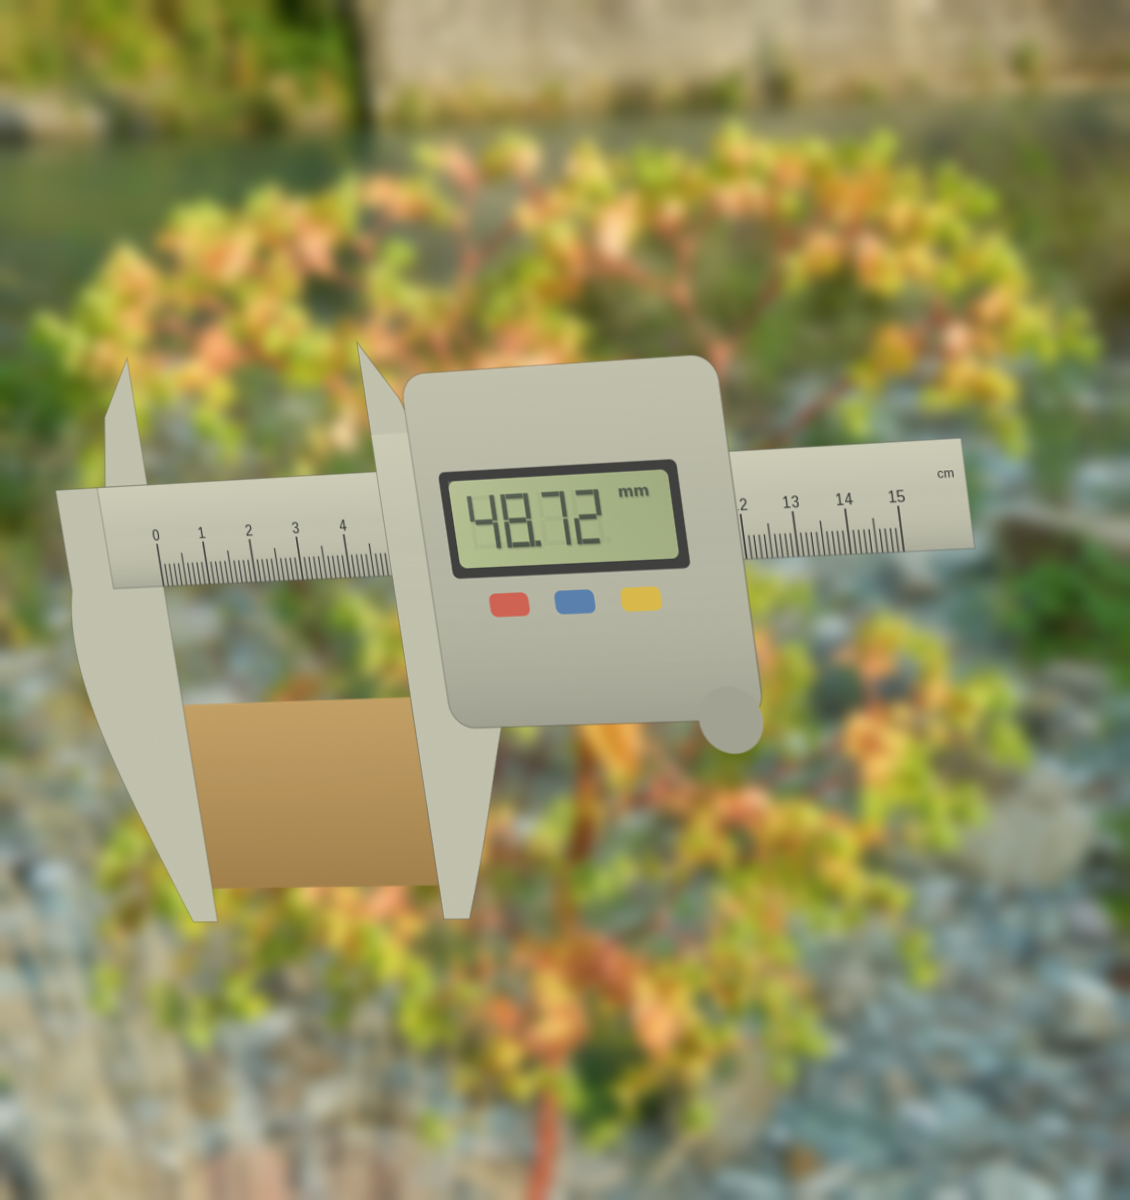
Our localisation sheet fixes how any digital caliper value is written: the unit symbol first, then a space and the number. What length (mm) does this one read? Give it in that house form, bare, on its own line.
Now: mm 48.72
